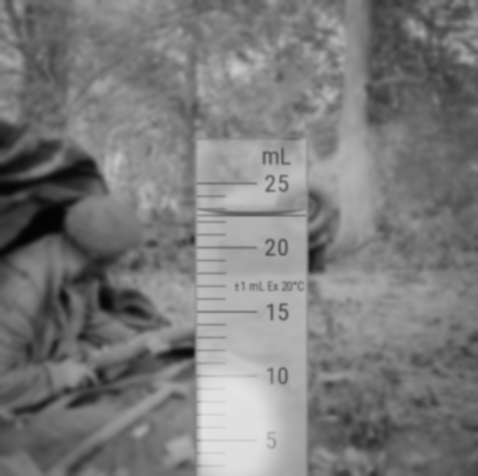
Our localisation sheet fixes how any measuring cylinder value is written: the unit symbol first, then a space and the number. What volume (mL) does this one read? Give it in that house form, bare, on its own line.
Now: mL 22.5
